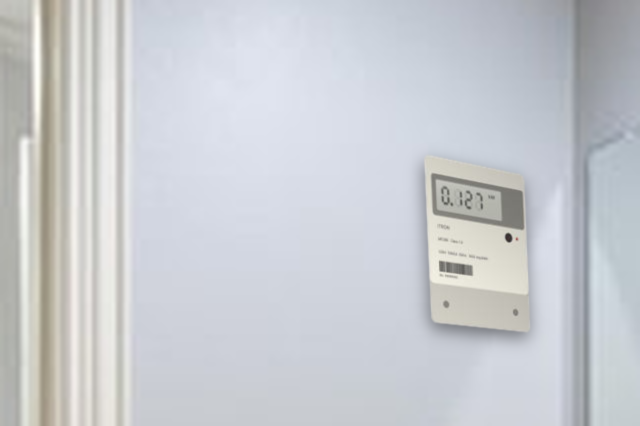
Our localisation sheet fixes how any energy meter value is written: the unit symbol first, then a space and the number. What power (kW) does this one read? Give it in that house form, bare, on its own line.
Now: kW 0.127
